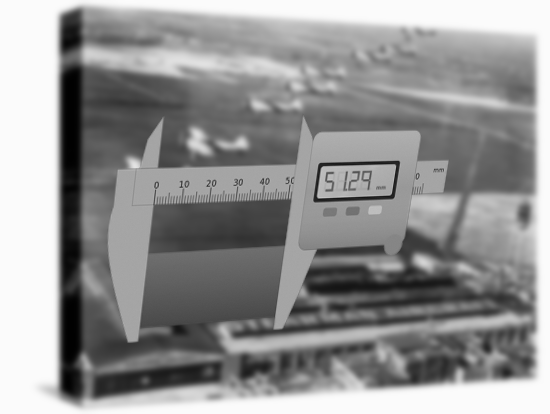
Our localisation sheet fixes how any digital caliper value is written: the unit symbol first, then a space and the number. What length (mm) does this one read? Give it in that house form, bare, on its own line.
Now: mm 51.29
